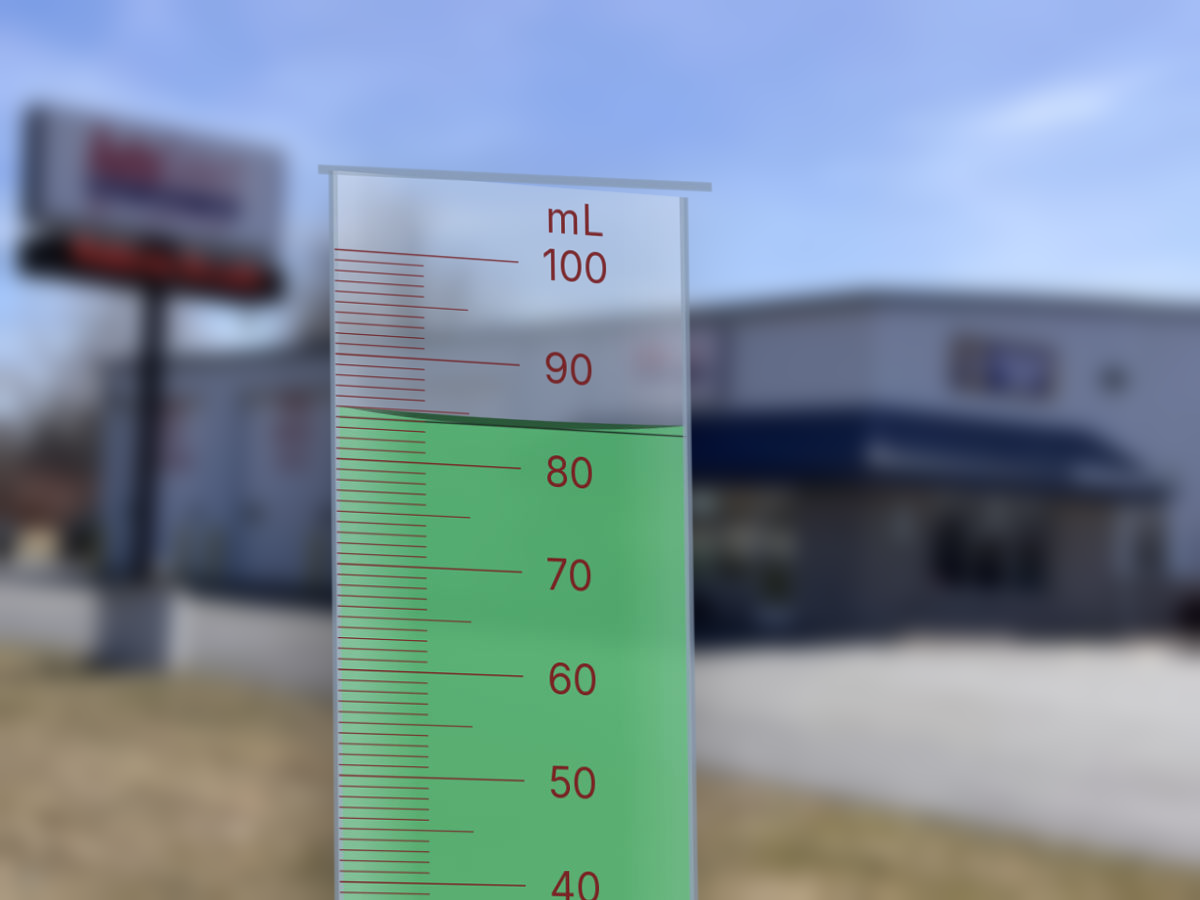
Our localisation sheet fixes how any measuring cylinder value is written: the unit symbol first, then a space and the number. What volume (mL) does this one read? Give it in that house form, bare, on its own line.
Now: mL 84
